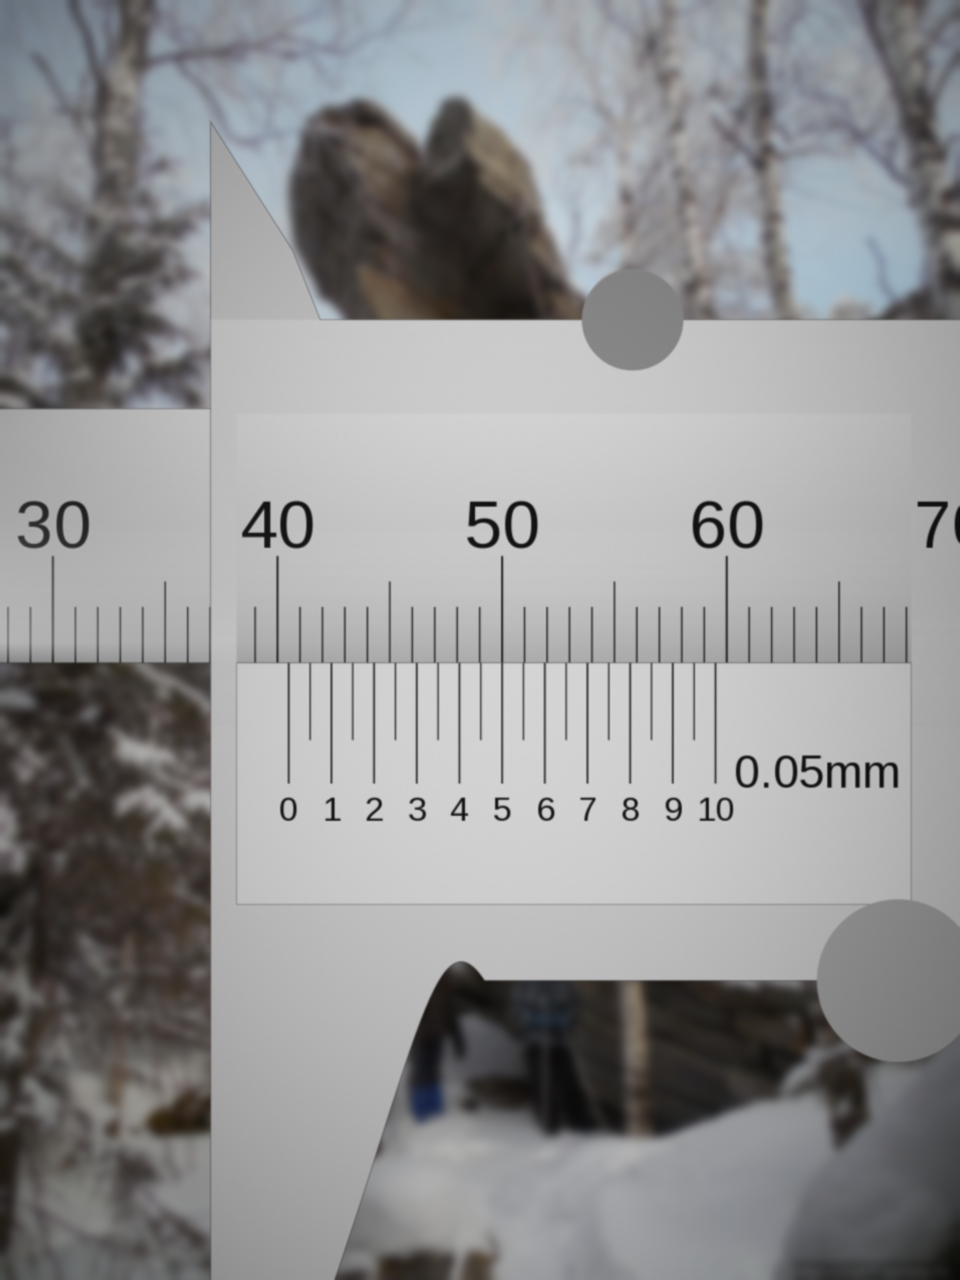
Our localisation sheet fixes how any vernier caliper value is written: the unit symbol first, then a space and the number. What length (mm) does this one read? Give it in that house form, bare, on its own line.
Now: mm 40.5
